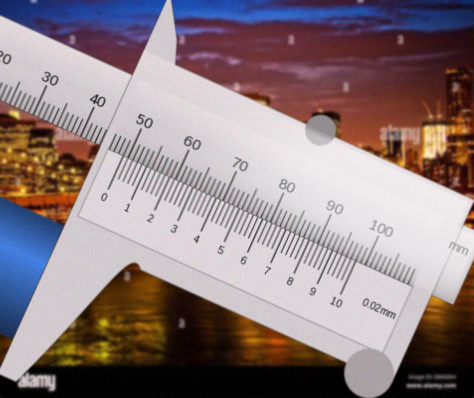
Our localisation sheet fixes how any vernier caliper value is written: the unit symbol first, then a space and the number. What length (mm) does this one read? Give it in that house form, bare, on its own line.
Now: mm 49.0
